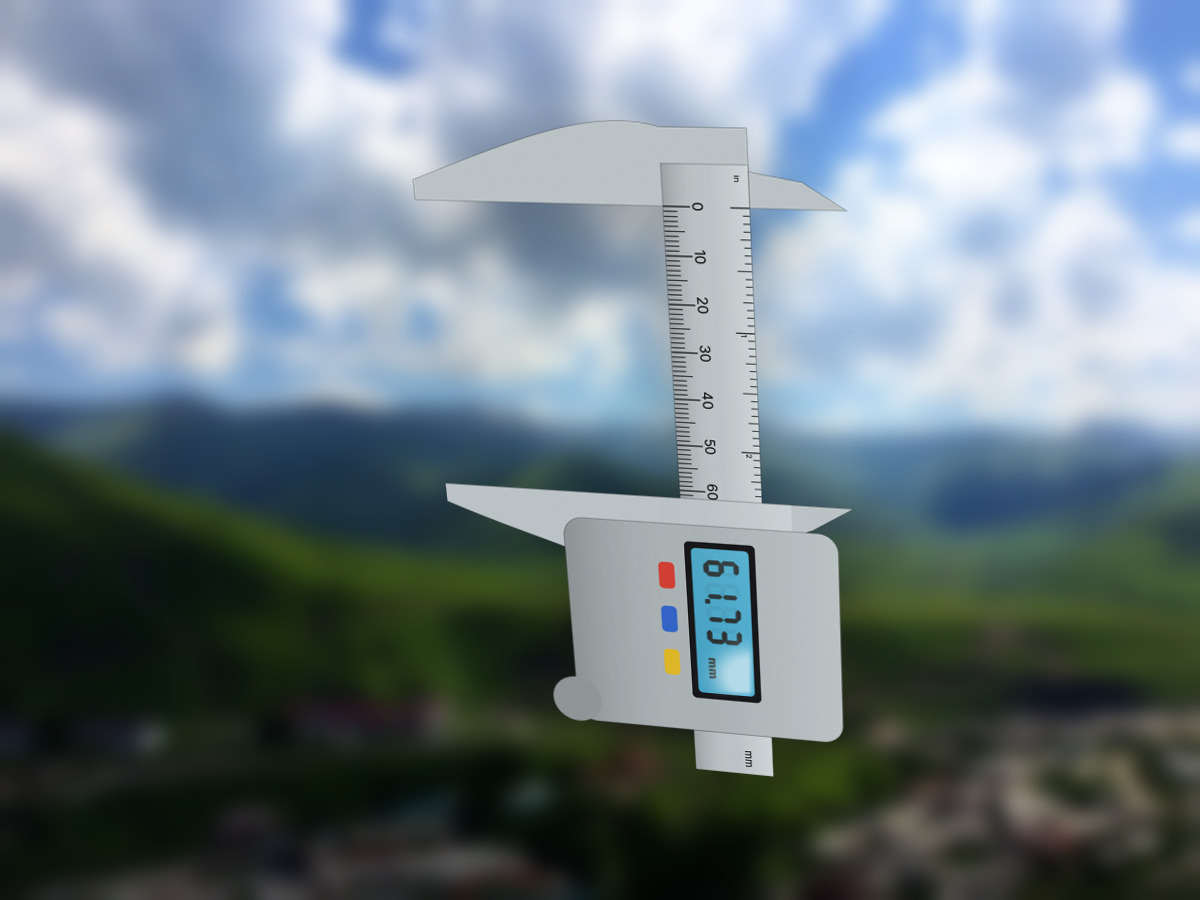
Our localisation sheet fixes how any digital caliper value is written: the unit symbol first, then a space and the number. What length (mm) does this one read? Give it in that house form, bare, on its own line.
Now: mm 61.73
